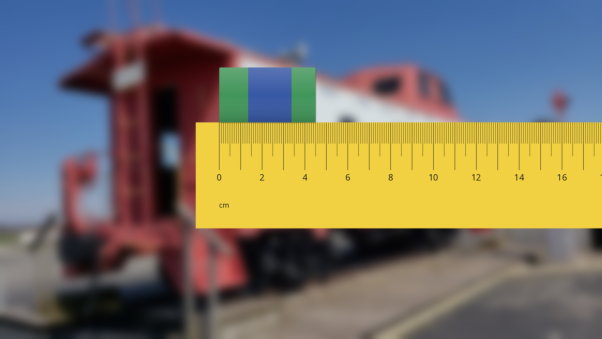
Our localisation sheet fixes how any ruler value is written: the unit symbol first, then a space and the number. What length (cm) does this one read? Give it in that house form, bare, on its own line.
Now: cm 4.5
